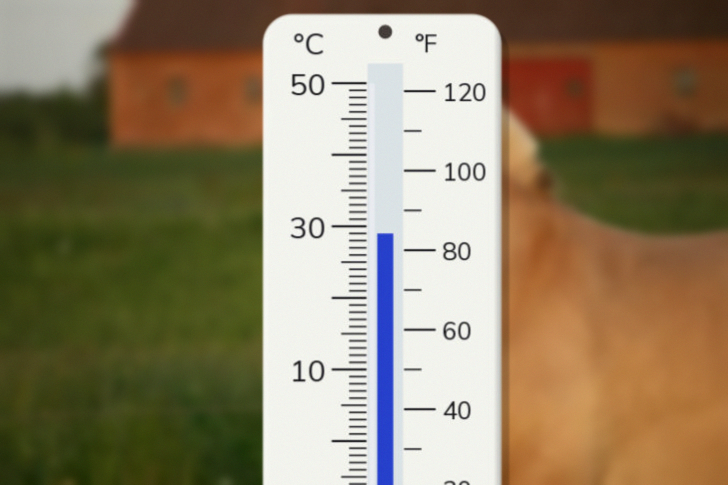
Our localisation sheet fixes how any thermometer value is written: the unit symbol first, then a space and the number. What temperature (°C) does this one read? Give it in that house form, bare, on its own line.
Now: °C 29
